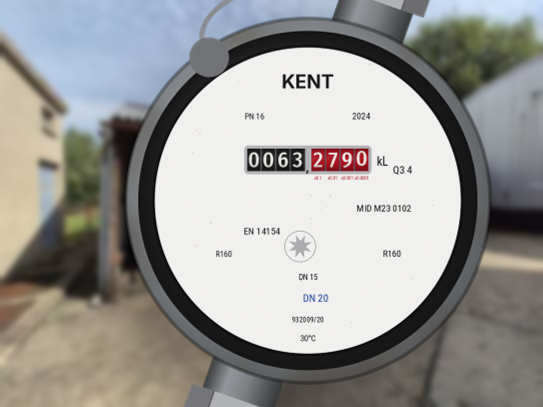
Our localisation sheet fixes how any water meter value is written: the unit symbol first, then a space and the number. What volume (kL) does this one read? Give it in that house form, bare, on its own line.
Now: kL 63.2790
